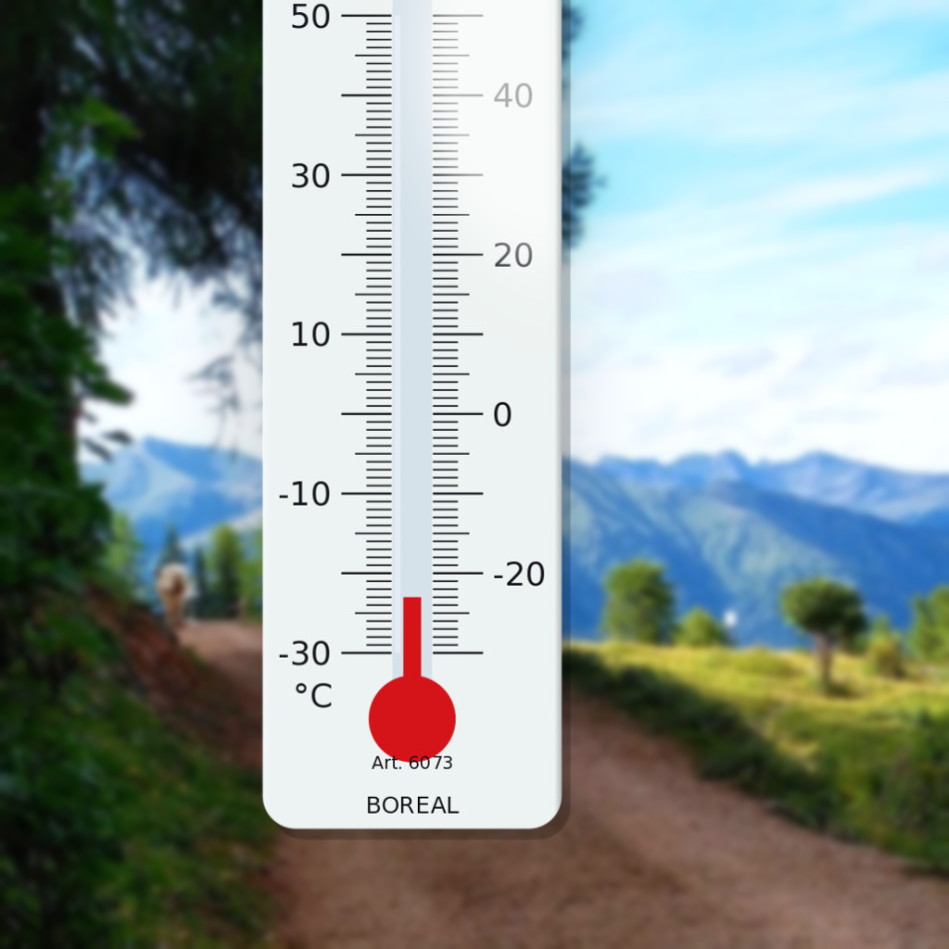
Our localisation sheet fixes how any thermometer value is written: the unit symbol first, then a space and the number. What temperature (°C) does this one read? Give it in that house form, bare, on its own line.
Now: °C -23
